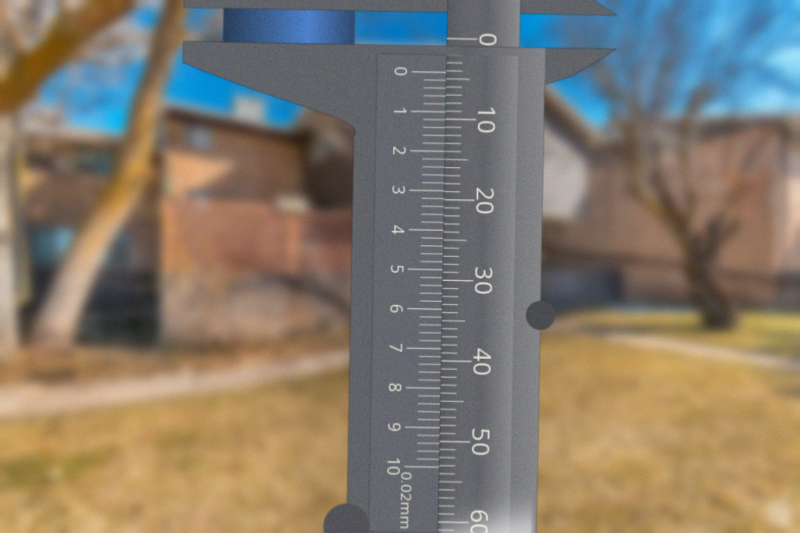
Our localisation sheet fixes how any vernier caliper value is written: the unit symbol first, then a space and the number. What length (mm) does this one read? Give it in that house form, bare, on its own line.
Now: mm 4.2
